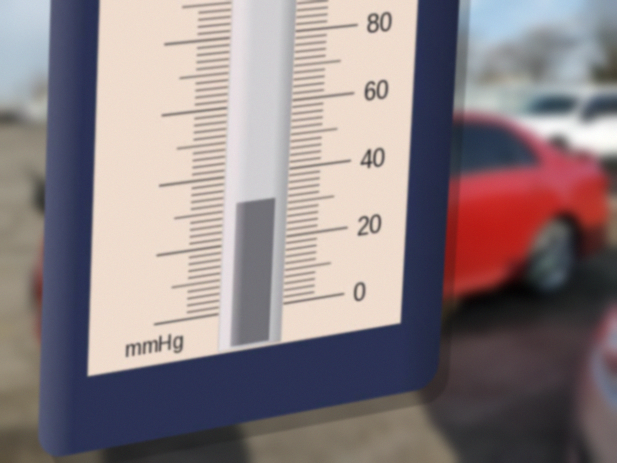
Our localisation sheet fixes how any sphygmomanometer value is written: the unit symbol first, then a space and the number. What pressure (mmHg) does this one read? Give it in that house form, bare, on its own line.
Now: mmHg 32
